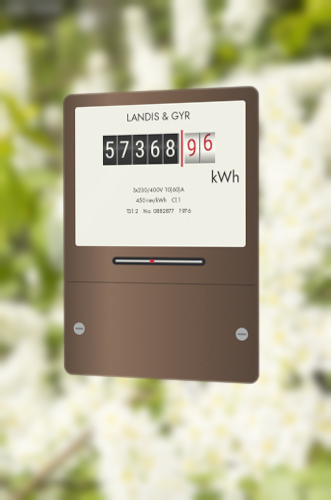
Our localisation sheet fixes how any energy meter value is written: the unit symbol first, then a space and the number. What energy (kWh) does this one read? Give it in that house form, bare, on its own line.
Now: kWh 57368.96
